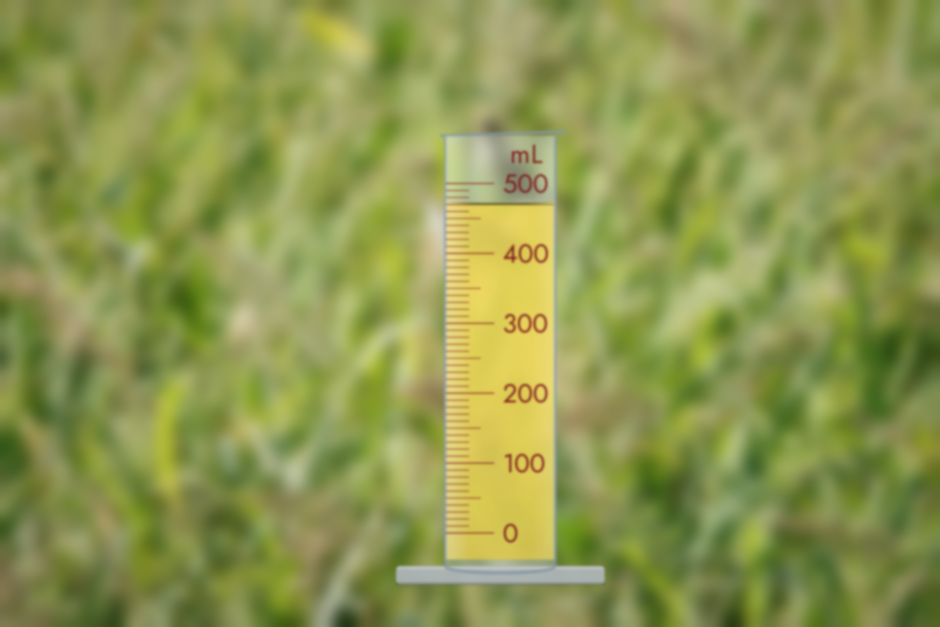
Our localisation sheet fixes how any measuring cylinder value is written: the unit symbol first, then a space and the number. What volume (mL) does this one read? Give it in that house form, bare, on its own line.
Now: mL 470
